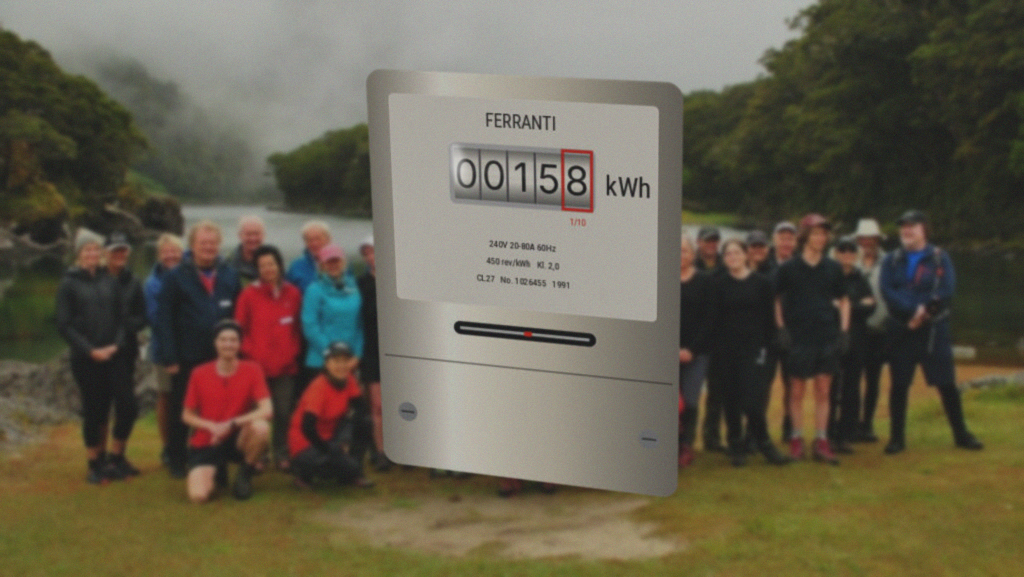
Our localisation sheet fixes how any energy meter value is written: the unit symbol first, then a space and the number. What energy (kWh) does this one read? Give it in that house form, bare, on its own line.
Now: kWh 15.8
